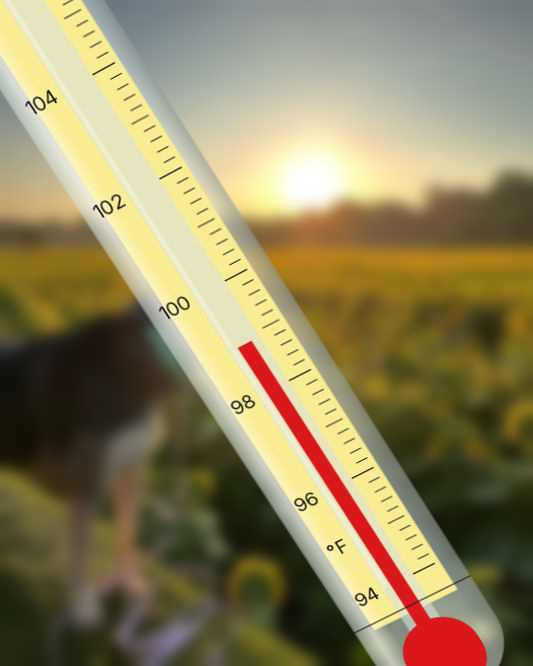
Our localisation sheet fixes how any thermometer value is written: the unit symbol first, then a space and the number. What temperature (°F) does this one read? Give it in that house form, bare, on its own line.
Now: °F 98.9
